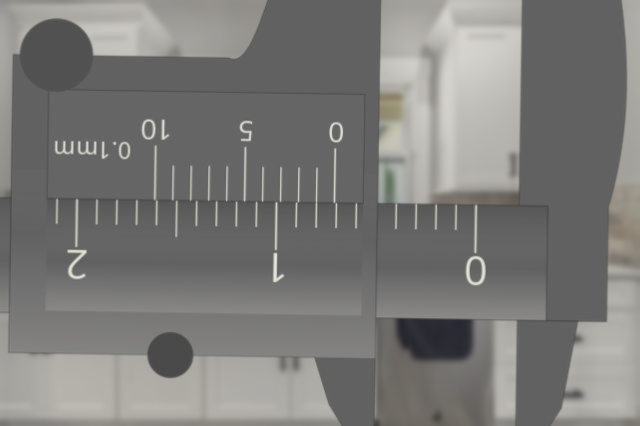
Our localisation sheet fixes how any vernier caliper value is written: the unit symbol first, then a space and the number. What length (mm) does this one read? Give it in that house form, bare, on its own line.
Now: mm 7.1
